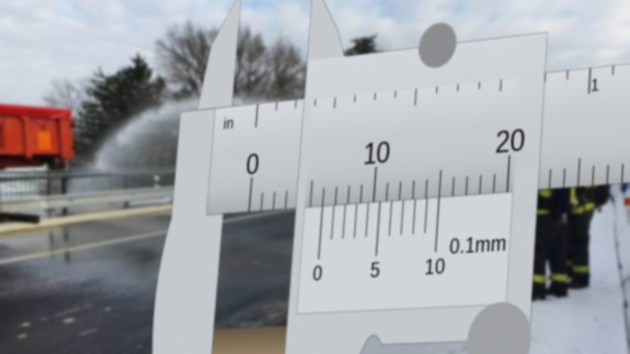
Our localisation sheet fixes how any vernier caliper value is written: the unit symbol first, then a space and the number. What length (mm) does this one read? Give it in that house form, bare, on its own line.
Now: mm 6.0
